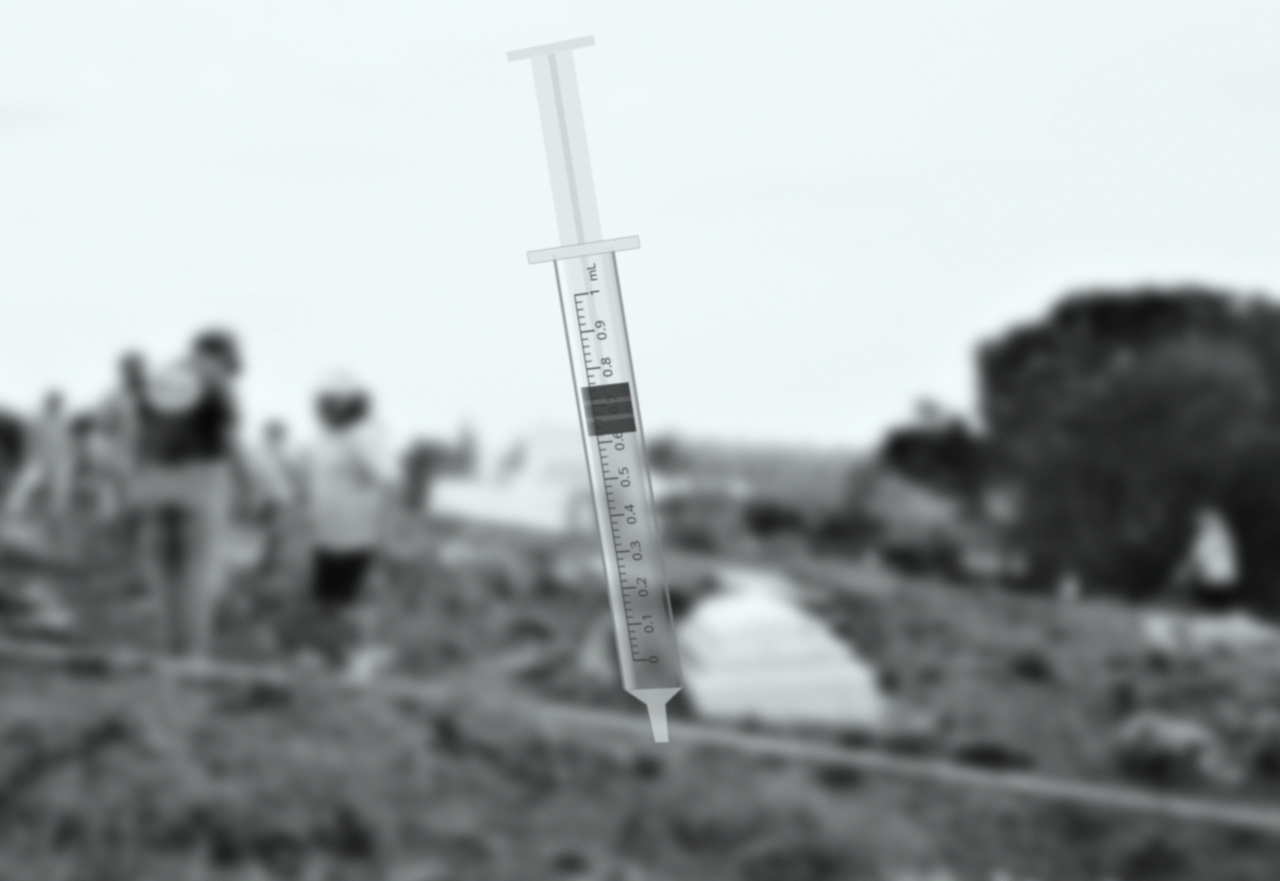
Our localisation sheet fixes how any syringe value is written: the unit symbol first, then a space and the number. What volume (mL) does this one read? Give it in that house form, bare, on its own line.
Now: mL 0.62
